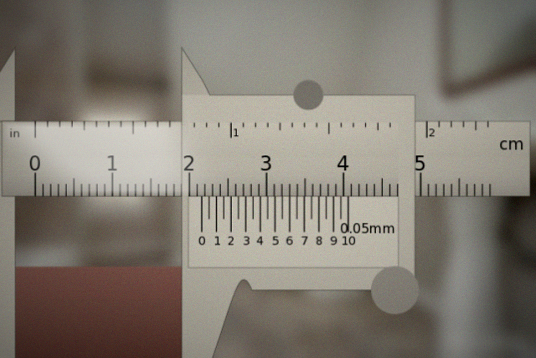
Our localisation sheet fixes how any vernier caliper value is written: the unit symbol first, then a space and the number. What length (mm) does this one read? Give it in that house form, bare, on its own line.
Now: mm 21.6
